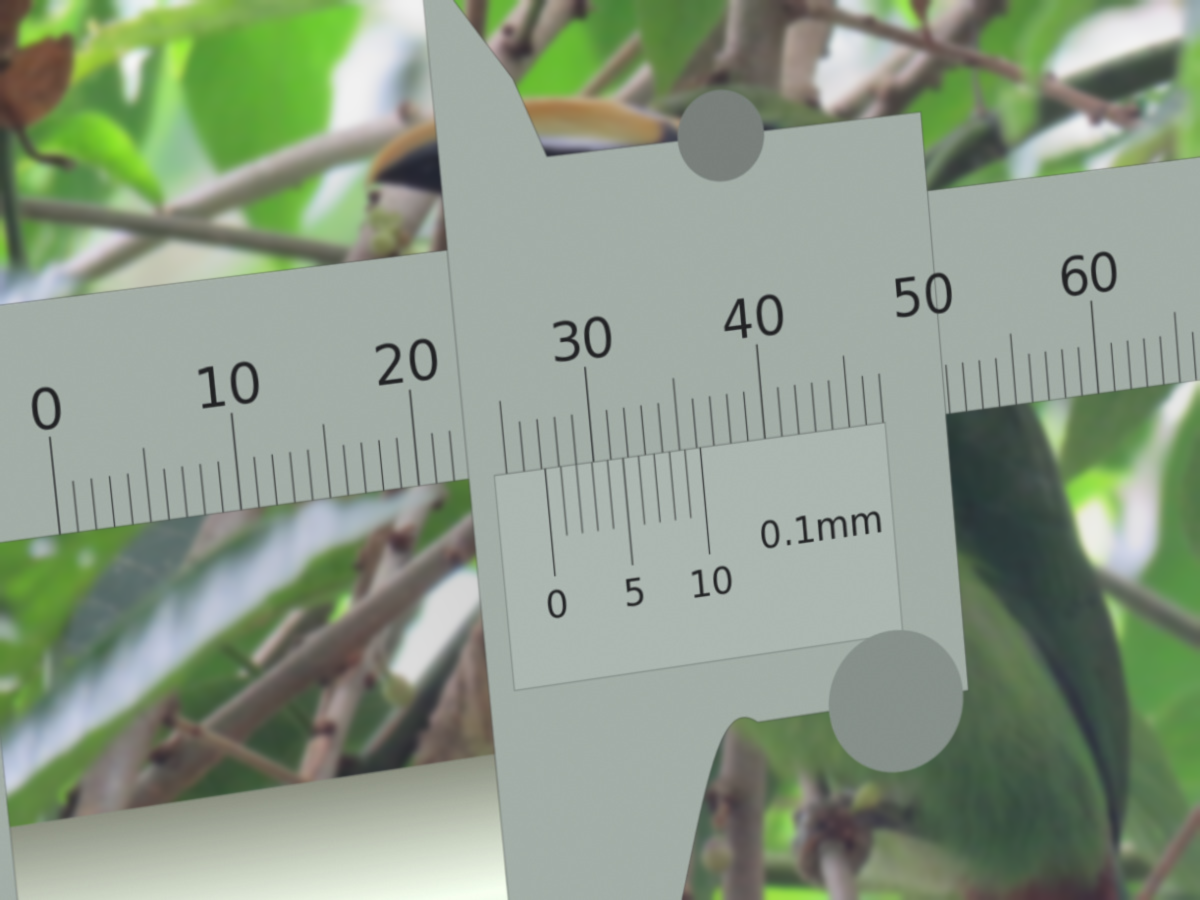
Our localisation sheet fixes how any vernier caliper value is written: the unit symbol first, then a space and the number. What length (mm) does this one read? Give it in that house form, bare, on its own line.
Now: mm 27.2
